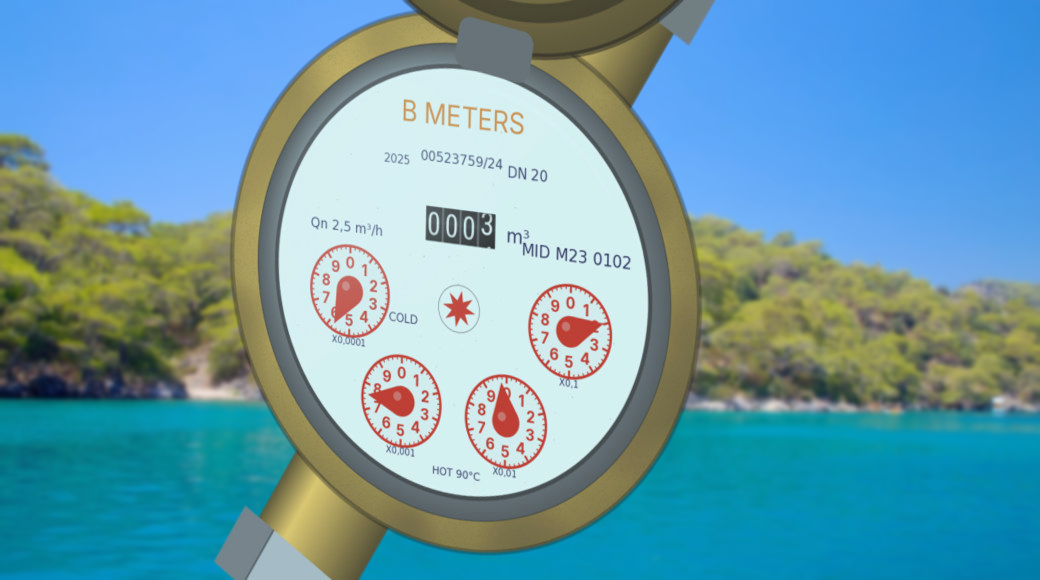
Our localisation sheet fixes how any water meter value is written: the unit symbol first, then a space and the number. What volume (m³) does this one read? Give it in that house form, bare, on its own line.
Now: m³ 3.1975
